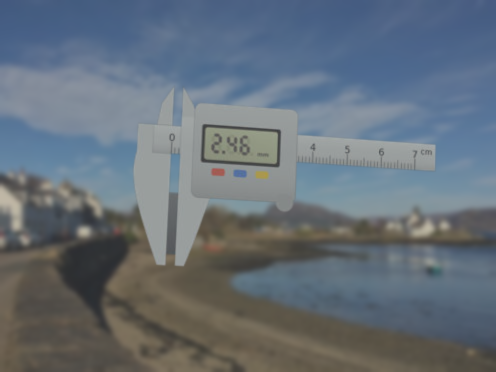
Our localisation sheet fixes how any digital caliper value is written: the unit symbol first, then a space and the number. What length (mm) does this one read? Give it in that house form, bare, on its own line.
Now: mm 2.46
